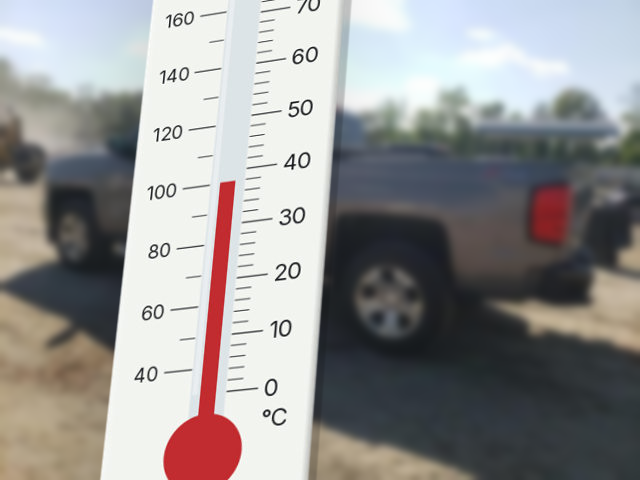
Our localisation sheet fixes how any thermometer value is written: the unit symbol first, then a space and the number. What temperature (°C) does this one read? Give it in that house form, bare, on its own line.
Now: °C 38
